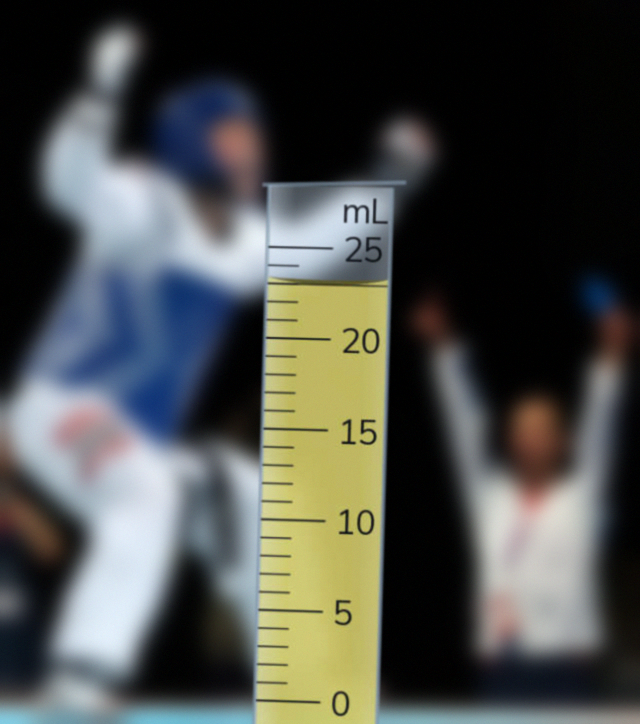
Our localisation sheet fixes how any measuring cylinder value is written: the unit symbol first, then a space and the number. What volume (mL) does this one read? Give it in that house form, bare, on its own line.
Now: mL 23
